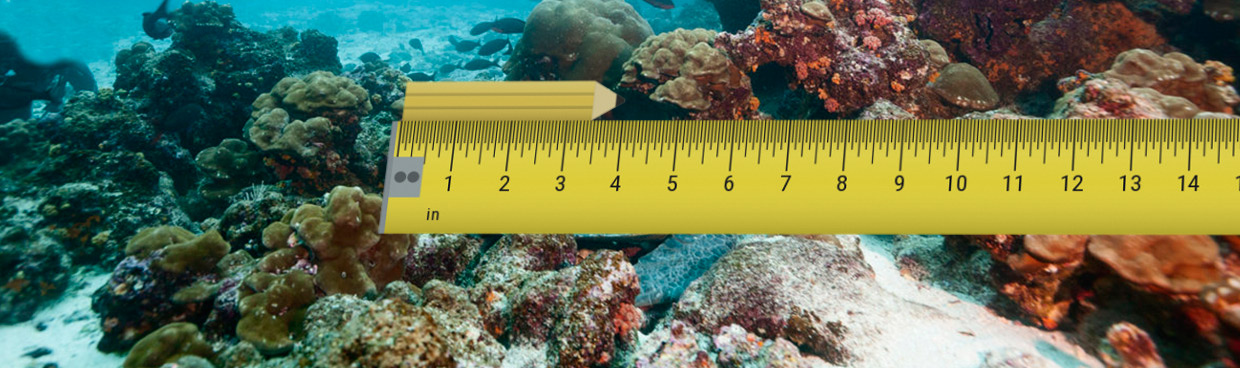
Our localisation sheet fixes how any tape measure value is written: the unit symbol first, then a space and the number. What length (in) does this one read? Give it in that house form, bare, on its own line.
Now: in 4
